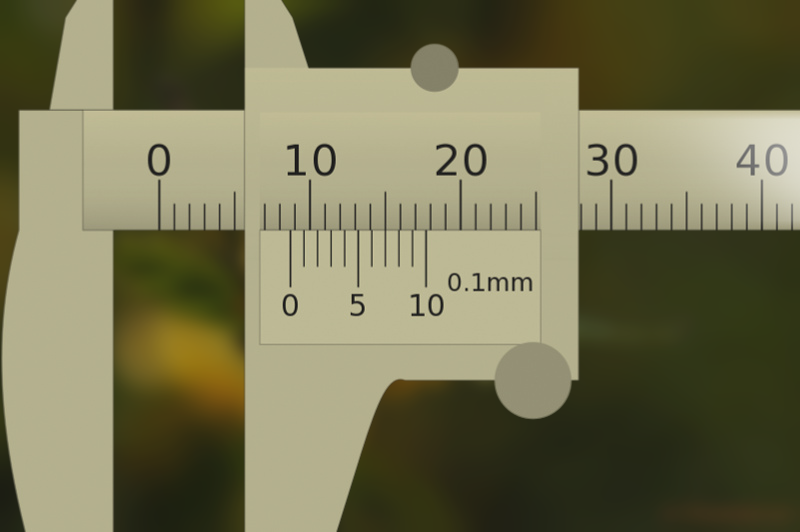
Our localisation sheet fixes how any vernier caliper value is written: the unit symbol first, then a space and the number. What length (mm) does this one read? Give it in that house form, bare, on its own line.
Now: mm 8.7
